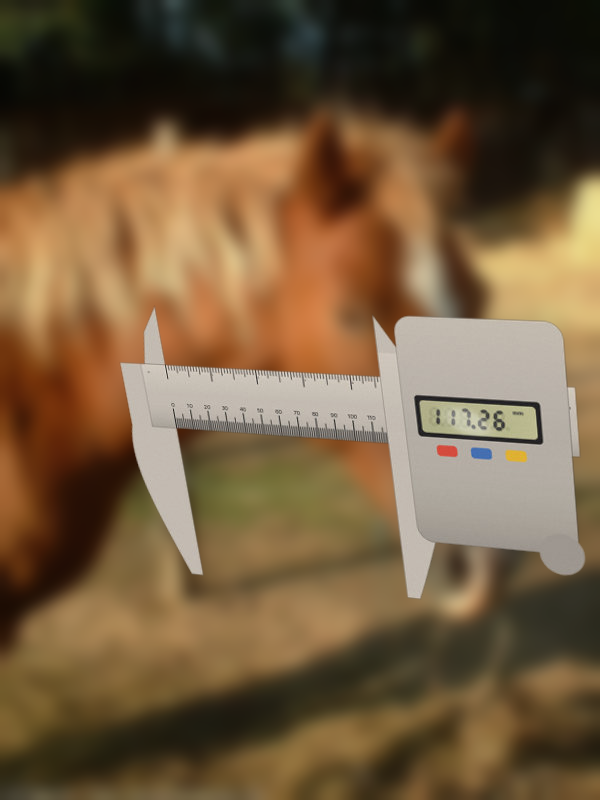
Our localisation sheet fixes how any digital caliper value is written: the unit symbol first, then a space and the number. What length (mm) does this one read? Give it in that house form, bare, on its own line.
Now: mm 117.26
